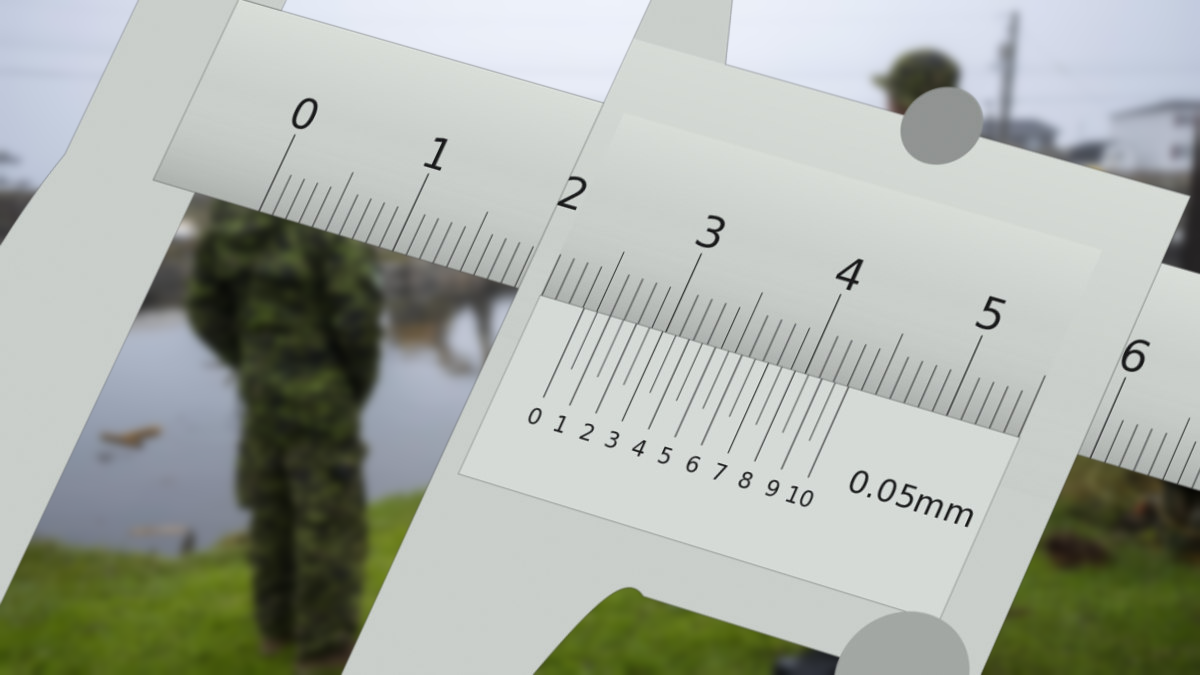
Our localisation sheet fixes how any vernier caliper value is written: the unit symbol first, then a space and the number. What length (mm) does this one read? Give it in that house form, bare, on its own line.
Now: mm 24.1
